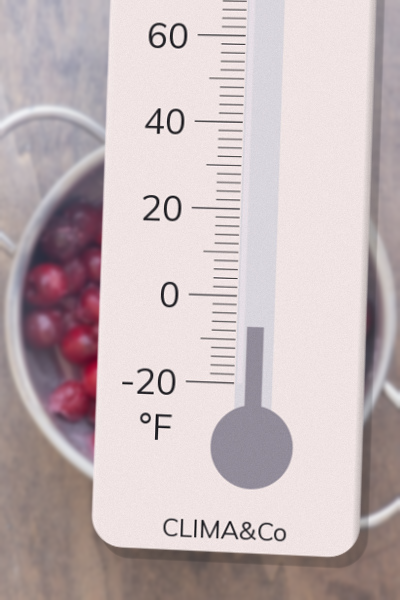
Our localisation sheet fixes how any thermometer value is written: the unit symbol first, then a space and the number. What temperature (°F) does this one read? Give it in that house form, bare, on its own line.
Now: °F -7
